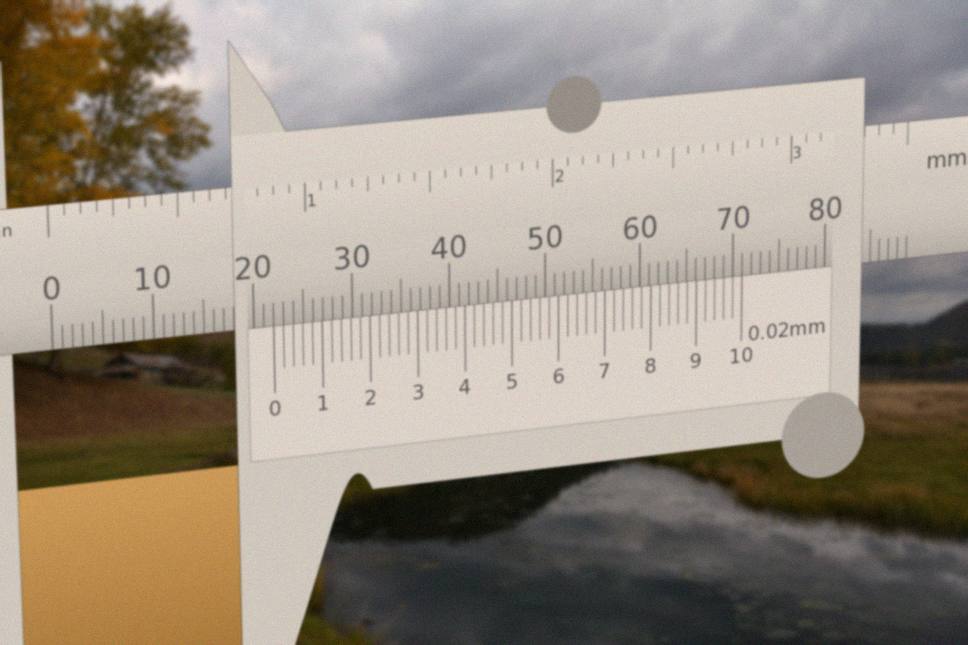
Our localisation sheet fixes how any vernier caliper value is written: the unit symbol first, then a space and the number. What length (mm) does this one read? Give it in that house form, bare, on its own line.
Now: mm 22.0
